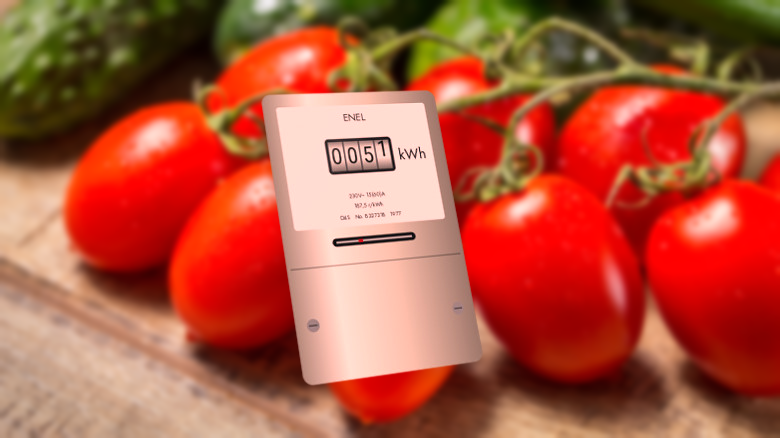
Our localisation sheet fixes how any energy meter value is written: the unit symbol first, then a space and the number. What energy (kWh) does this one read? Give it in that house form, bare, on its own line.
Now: kWh 51
